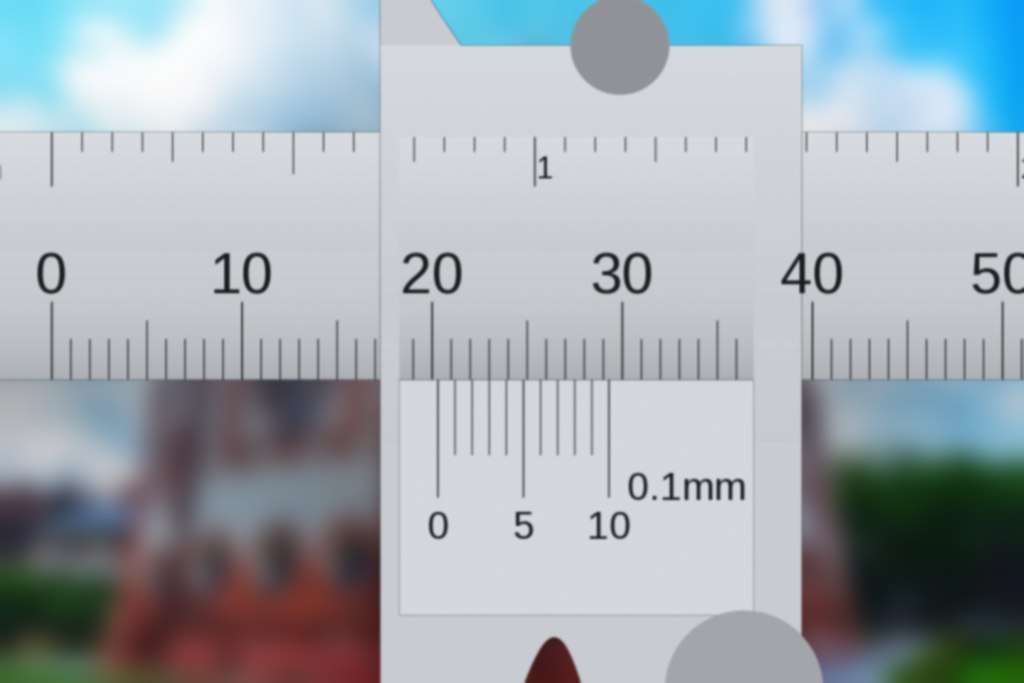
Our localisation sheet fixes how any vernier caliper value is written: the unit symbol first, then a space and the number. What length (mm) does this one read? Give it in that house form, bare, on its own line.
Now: mm 20.3
